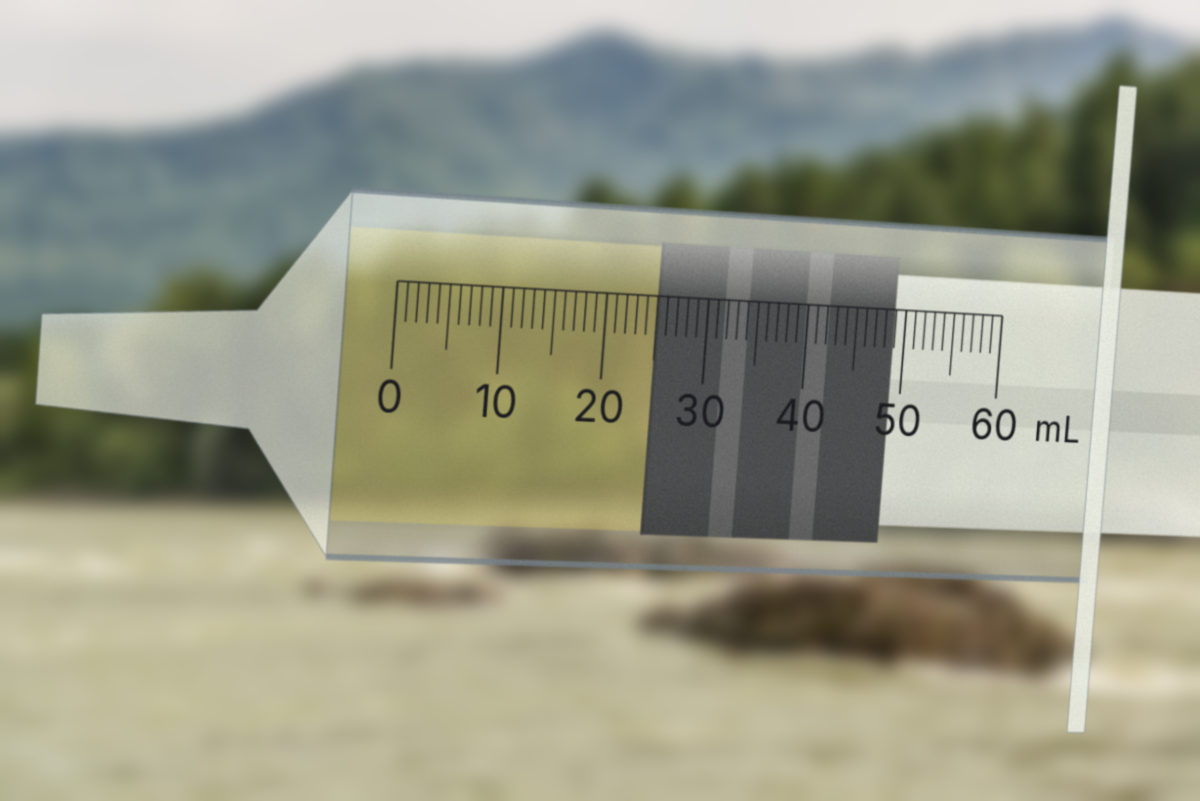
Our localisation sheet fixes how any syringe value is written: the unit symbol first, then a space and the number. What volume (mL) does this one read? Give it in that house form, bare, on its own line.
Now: mL 25
